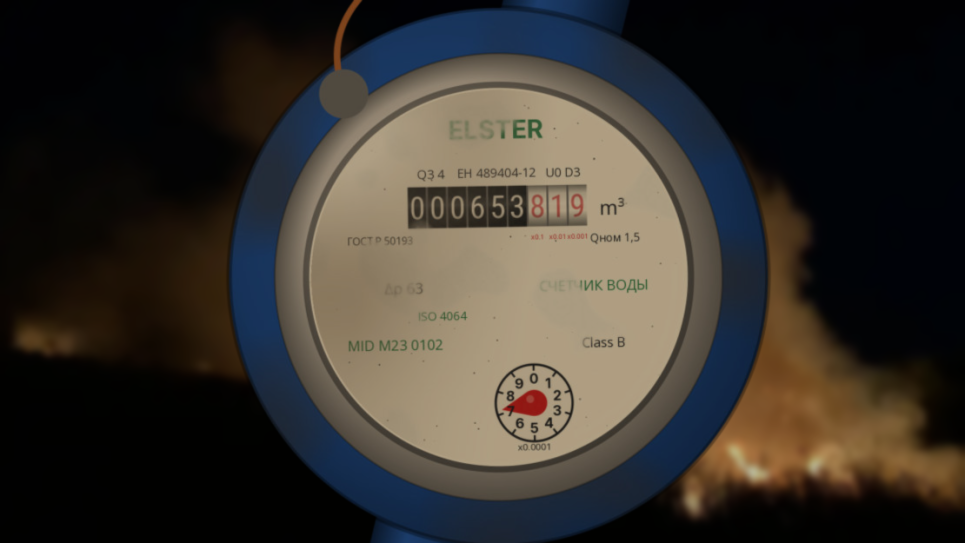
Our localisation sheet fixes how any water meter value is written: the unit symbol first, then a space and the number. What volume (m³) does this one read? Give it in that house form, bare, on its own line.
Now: m³ 653.8197
